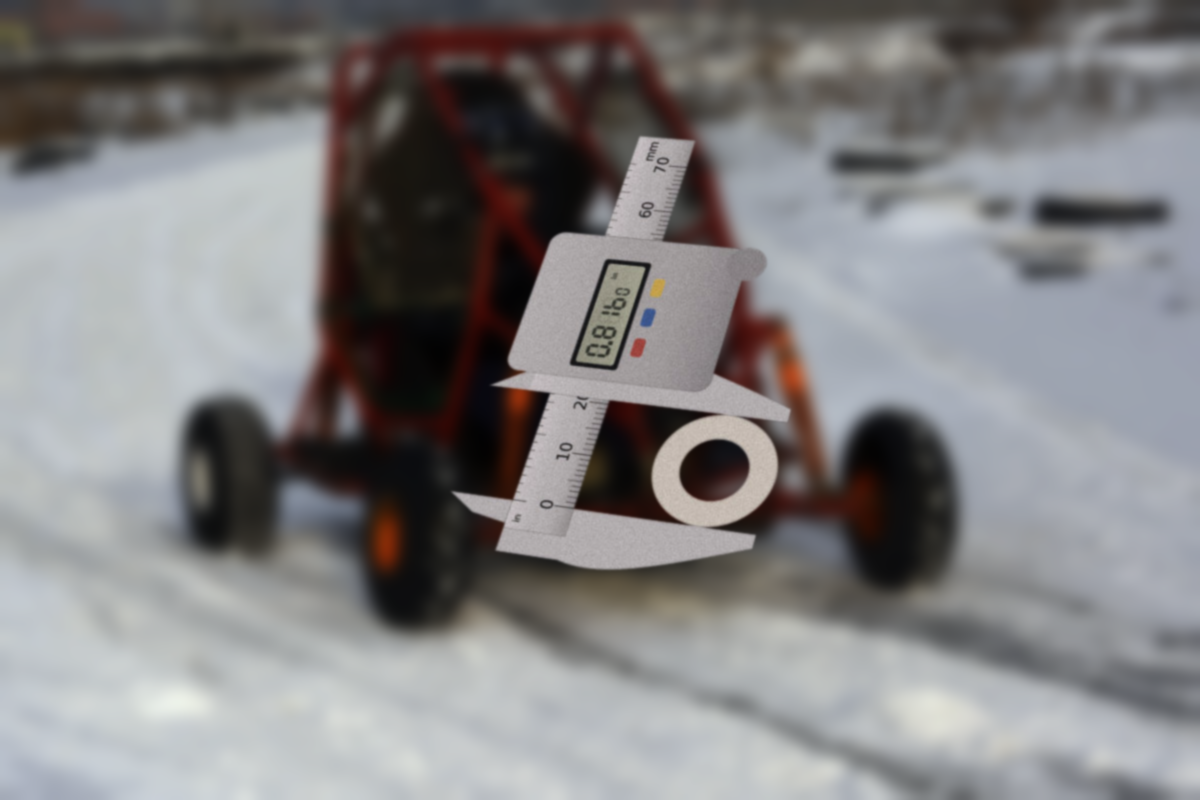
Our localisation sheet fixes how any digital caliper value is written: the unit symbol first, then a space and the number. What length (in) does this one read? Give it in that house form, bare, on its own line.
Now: in 0.8160
